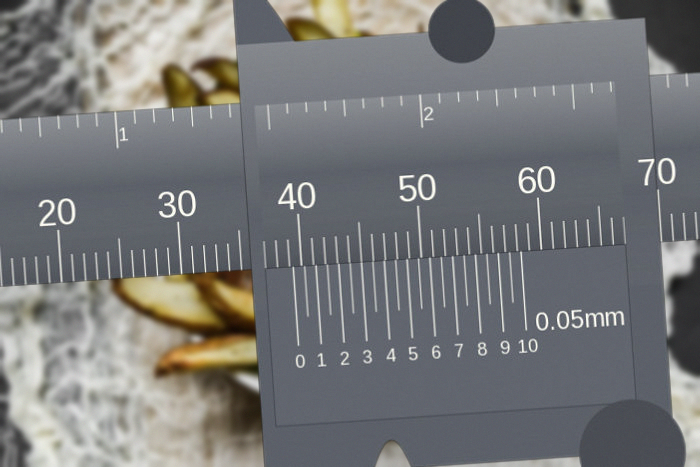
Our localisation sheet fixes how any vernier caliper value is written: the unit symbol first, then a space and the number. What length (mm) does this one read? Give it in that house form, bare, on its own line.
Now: mm 39.3
